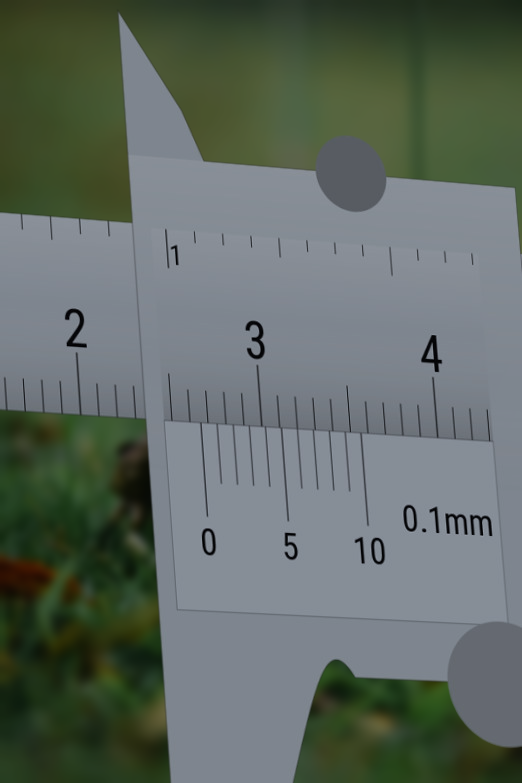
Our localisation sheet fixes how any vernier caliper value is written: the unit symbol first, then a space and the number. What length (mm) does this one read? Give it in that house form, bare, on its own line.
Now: mm 26.6
